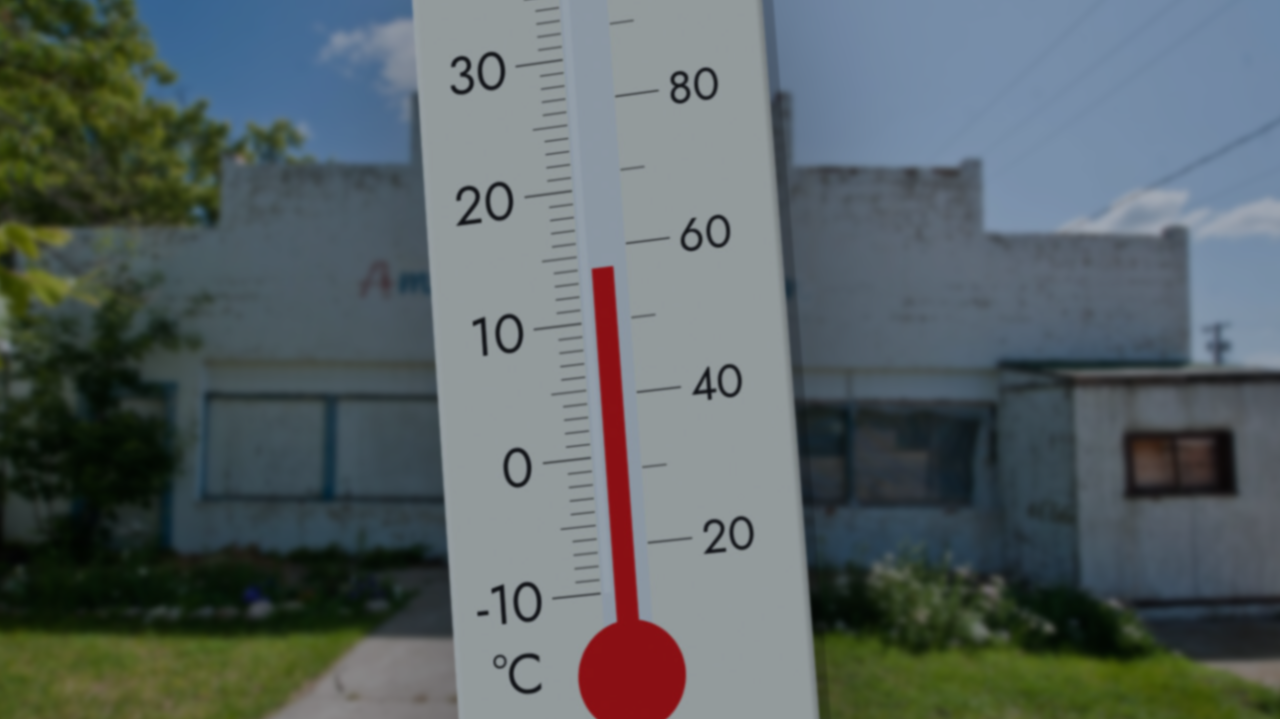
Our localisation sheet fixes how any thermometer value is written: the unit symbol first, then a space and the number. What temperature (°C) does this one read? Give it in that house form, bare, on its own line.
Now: °C 14
